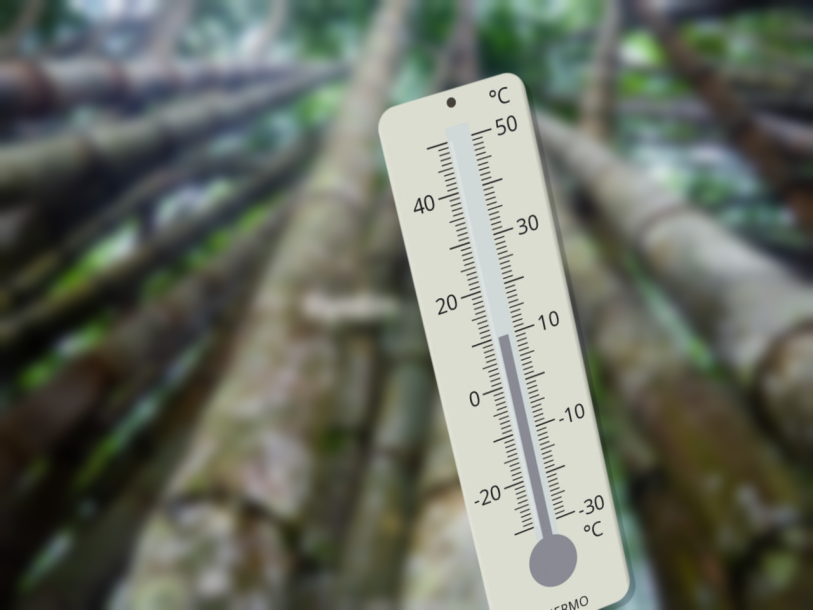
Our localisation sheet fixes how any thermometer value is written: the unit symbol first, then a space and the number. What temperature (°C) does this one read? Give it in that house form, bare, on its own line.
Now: °C 10
